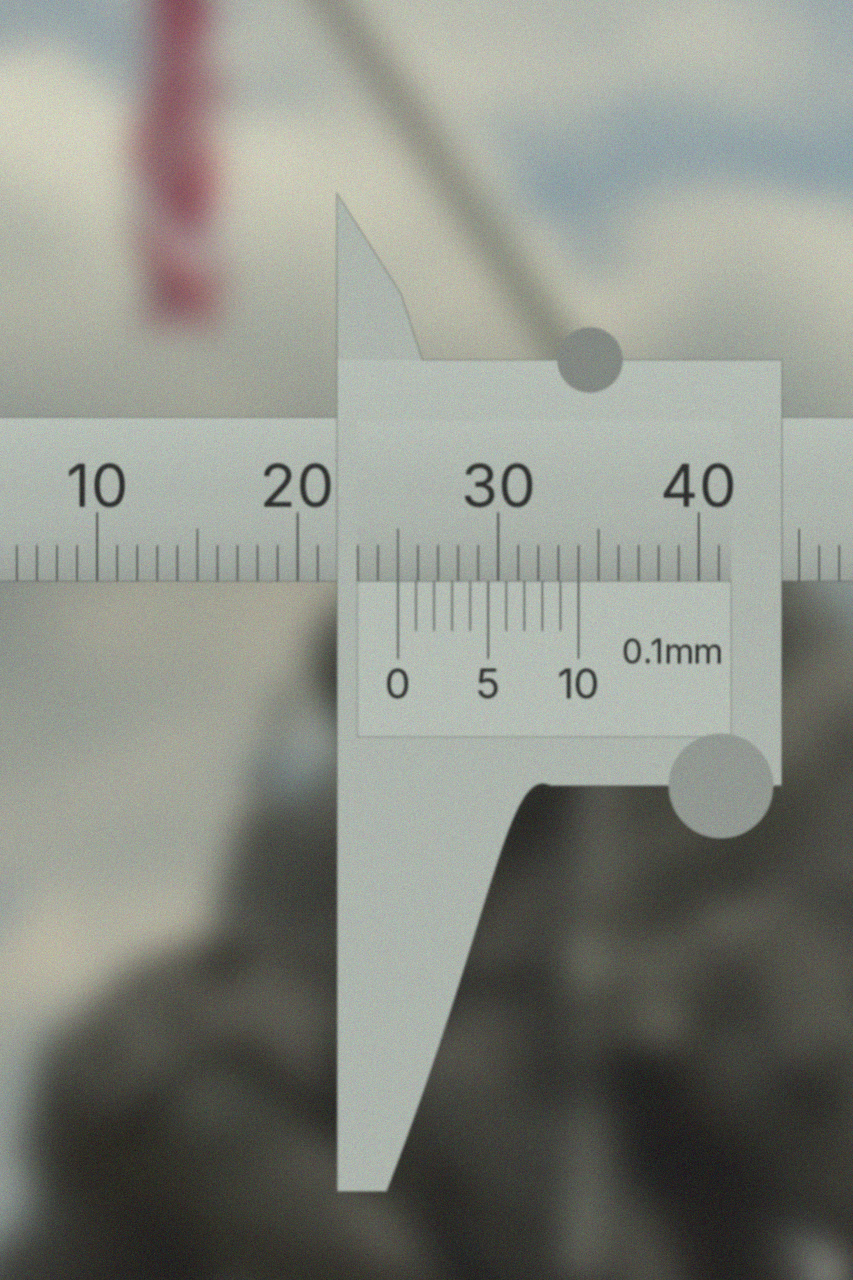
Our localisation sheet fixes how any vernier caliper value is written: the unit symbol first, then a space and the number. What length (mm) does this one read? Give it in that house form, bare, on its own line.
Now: mm 25.0
